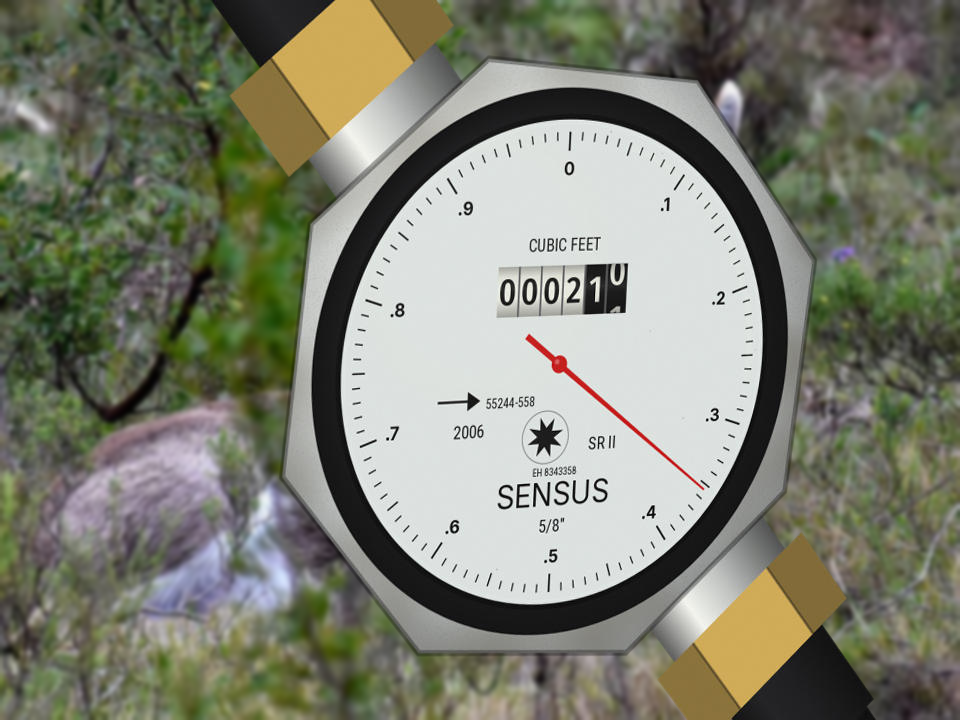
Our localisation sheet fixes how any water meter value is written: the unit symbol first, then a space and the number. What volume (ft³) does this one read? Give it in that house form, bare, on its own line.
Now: ft³ 210.35
